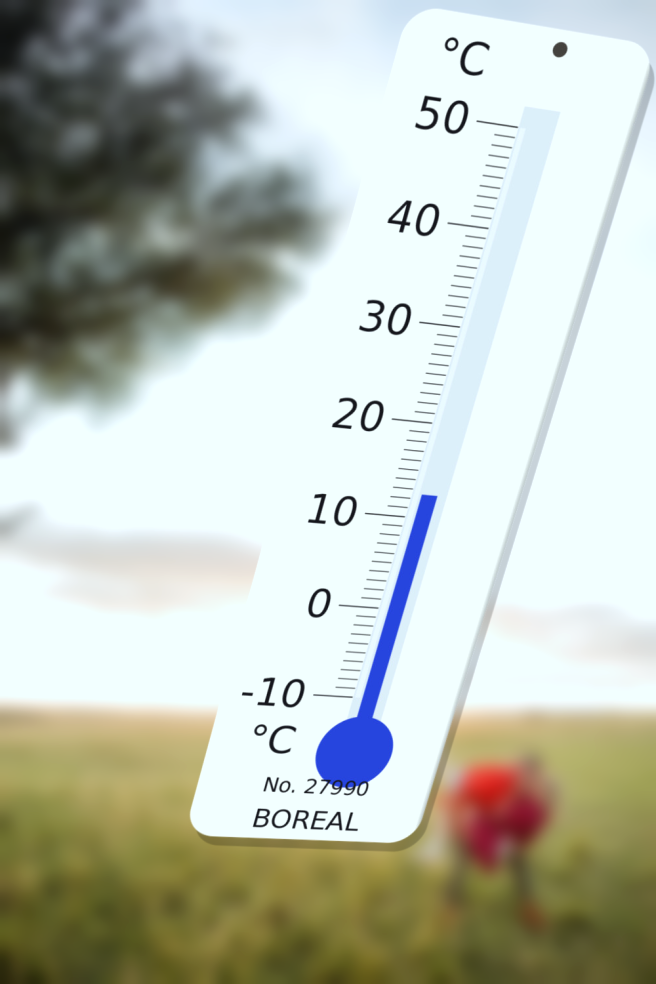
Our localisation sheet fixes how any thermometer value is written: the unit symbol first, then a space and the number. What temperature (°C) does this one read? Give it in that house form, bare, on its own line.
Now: °C 12.5
